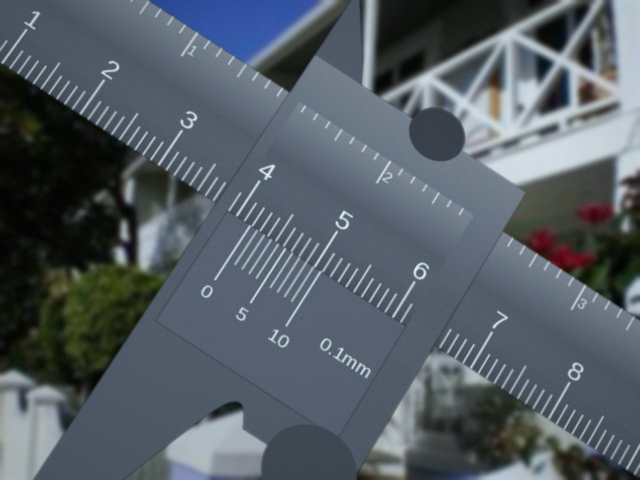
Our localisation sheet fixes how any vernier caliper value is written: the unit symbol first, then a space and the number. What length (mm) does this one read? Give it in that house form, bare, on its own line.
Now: mm 41.8
